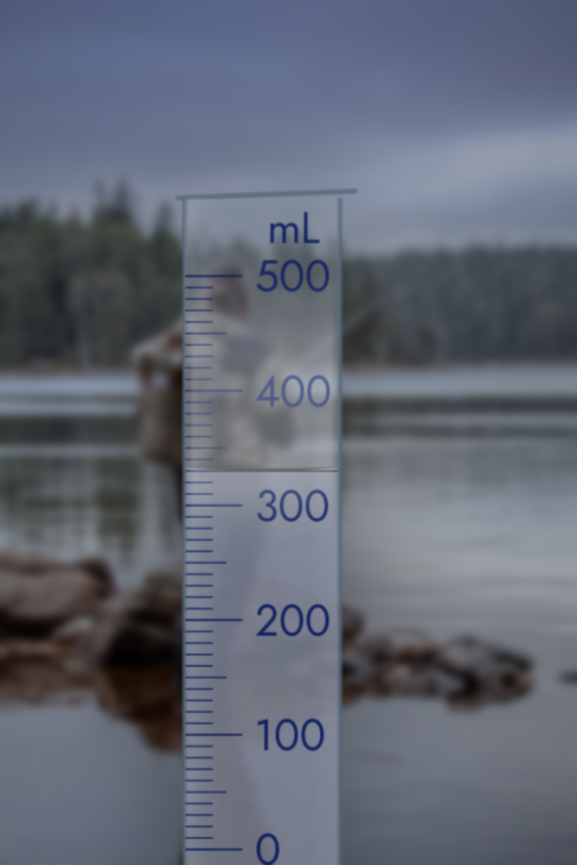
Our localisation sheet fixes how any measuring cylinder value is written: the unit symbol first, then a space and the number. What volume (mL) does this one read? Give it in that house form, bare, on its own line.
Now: mL 330
